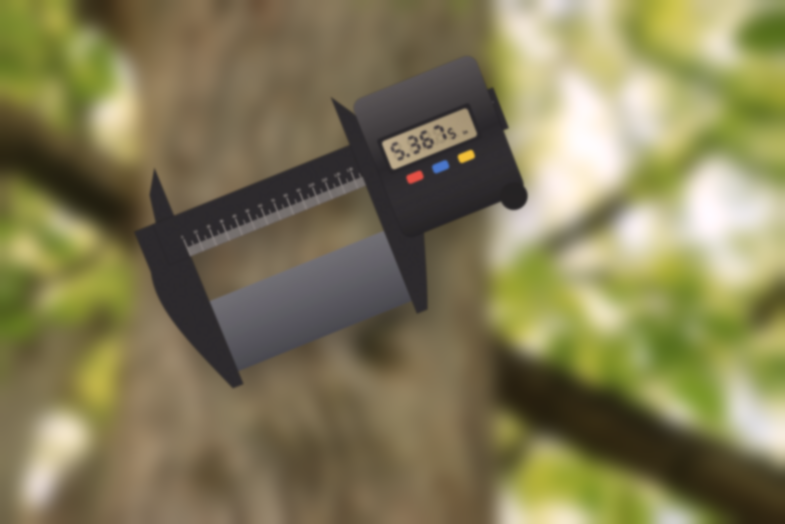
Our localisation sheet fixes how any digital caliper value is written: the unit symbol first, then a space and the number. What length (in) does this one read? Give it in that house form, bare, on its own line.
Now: in 5.3675
